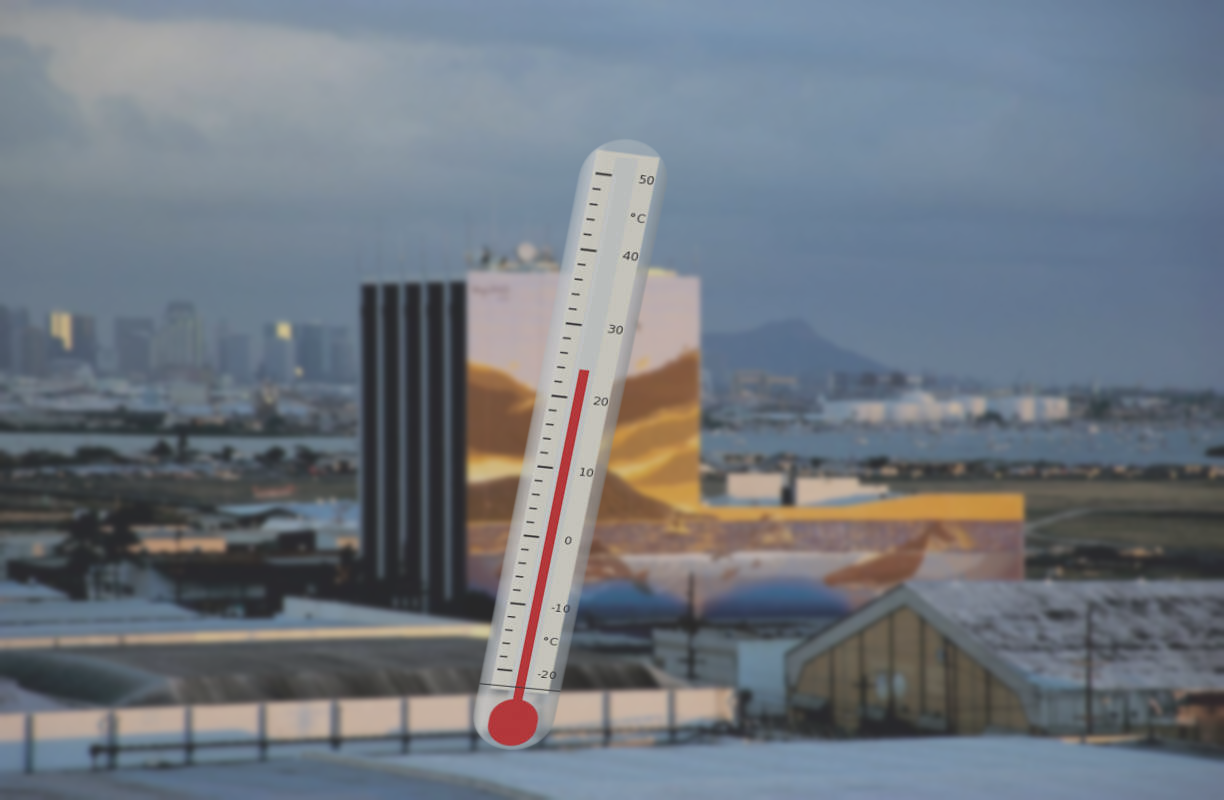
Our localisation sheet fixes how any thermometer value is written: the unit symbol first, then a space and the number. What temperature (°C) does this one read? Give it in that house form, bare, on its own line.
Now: °C 24
